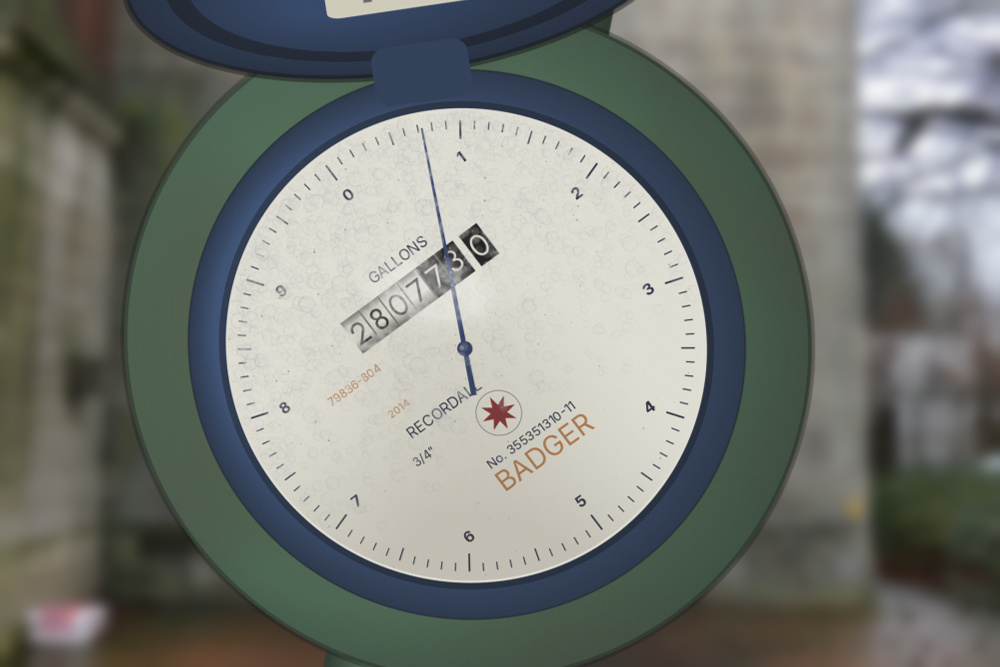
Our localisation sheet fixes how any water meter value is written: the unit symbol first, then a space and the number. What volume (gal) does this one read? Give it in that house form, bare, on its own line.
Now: gal 2807730.7
